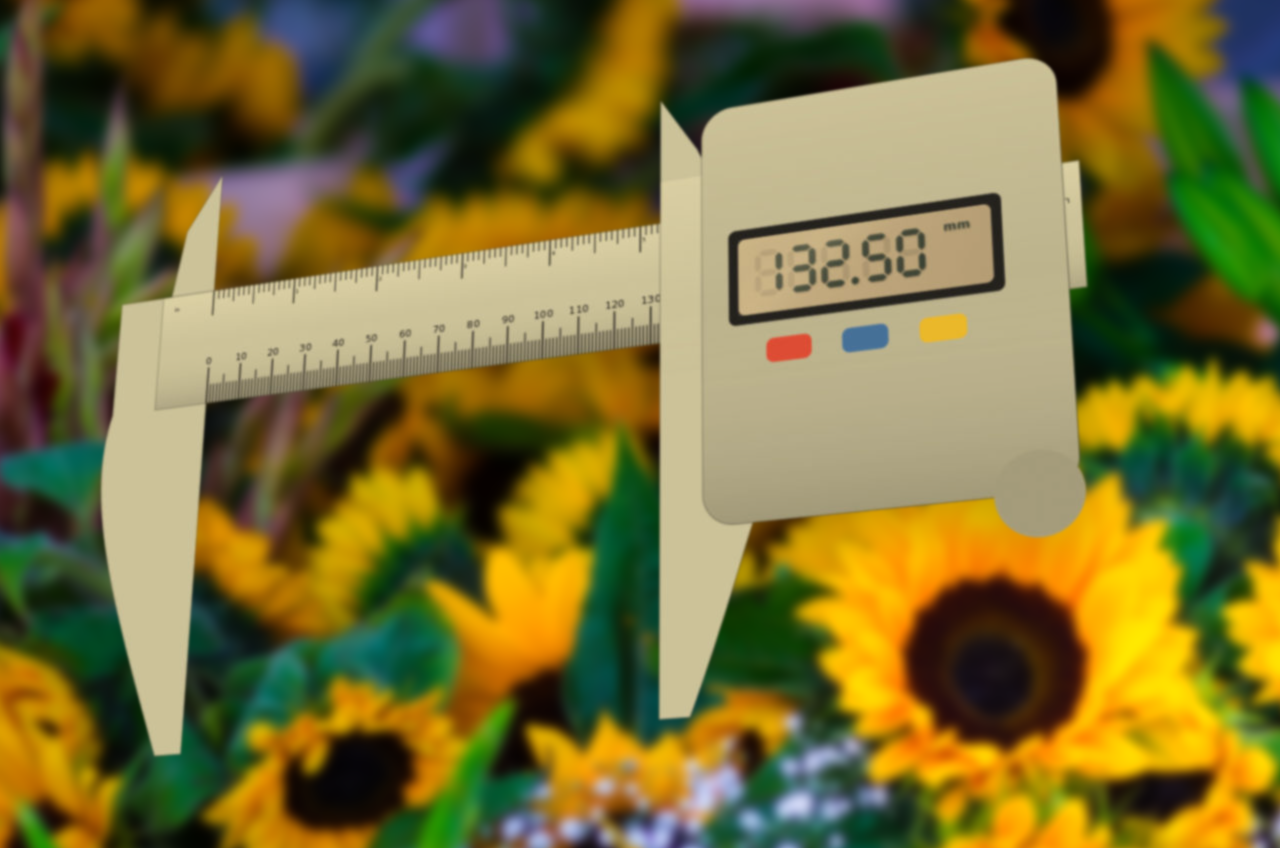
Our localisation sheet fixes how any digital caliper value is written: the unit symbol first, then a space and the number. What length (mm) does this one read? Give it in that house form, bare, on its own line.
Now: mm 132.50
